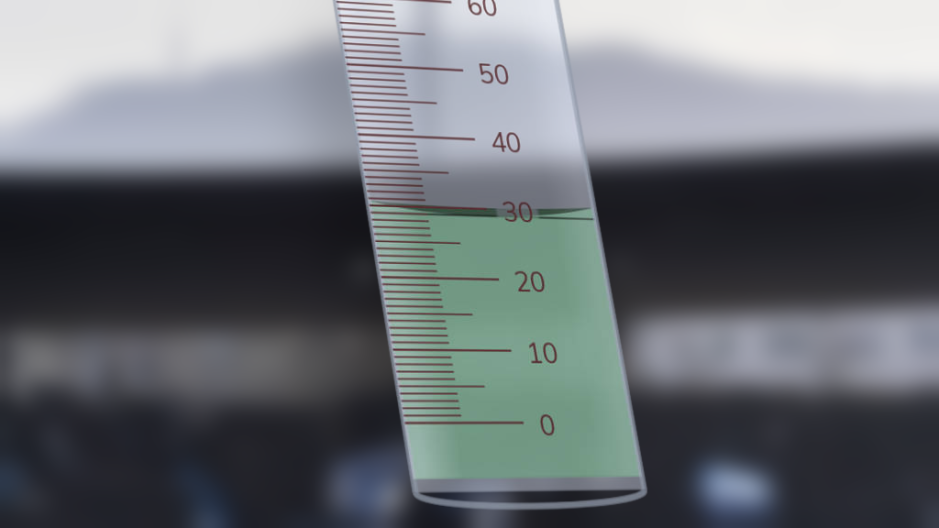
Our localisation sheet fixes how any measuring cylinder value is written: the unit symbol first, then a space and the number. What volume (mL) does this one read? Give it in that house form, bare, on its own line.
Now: mL 29
